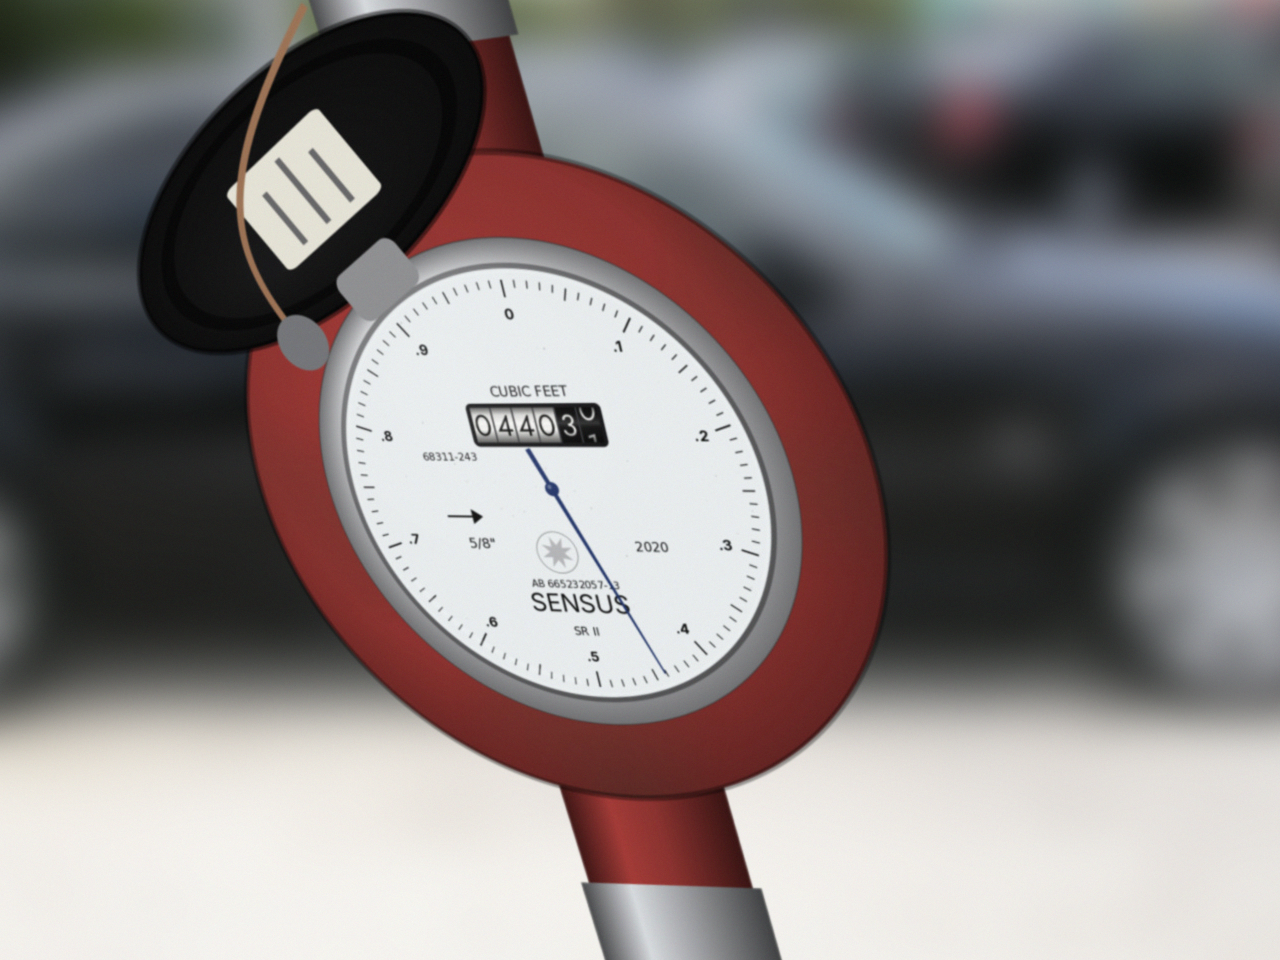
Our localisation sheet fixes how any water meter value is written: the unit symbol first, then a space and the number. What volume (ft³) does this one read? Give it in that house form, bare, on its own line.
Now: ft³ 44030.44
